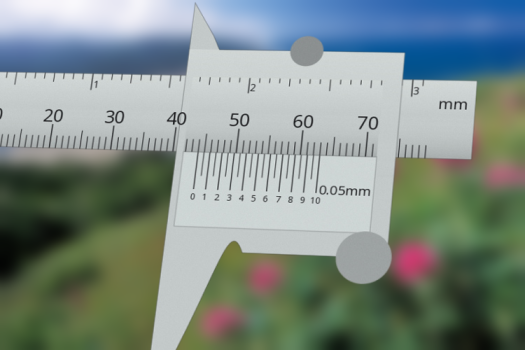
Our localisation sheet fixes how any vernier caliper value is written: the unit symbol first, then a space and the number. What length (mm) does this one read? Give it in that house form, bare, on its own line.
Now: mm 44.0
